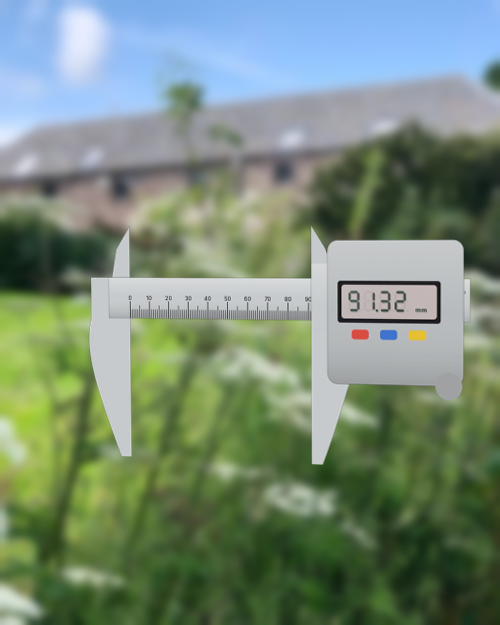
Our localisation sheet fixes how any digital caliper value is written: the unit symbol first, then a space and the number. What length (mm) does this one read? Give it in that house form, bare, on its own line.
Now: mm 91.32
